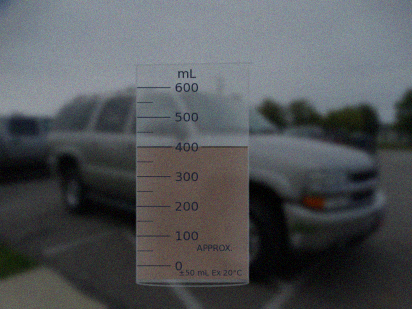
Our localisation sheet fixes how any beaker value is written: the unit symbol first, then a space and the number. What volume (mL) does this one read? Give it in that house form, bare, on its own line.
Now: mL 400
